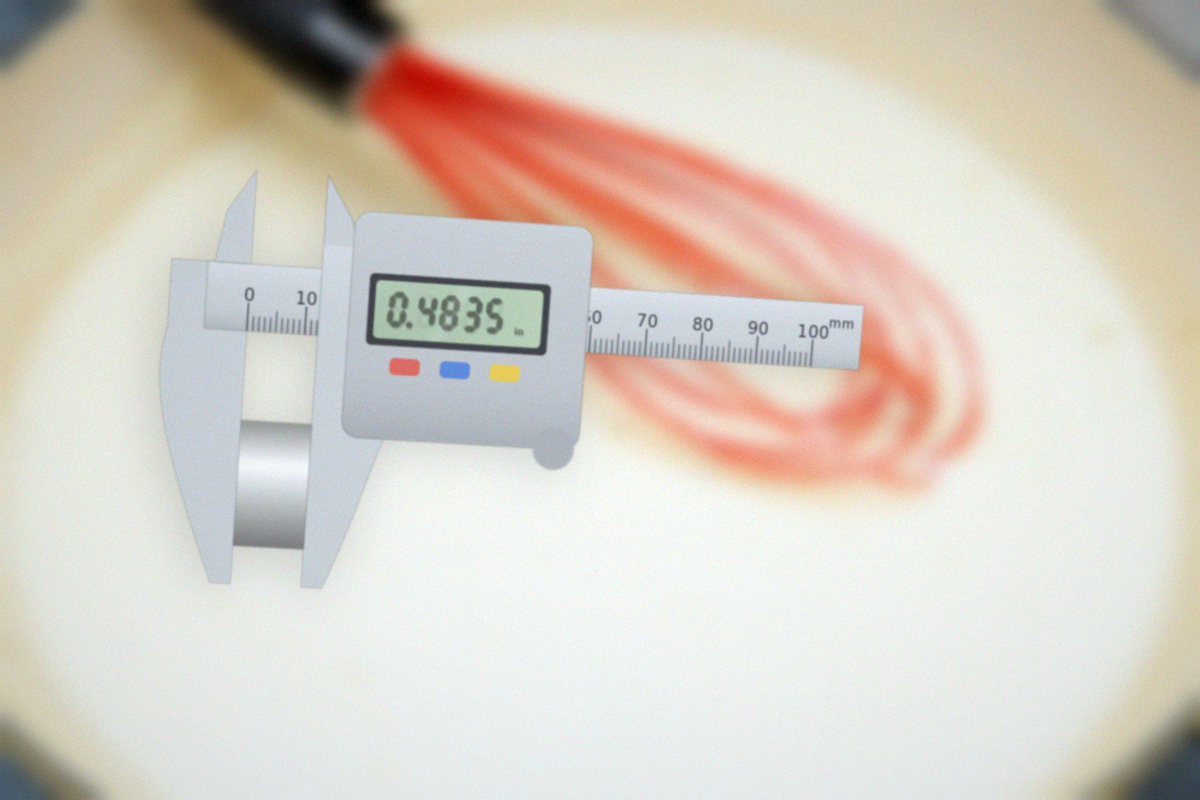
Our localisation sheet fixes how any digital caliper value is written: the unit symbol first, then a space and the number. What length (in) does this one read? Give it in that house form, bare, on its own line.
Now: in 0.4835
